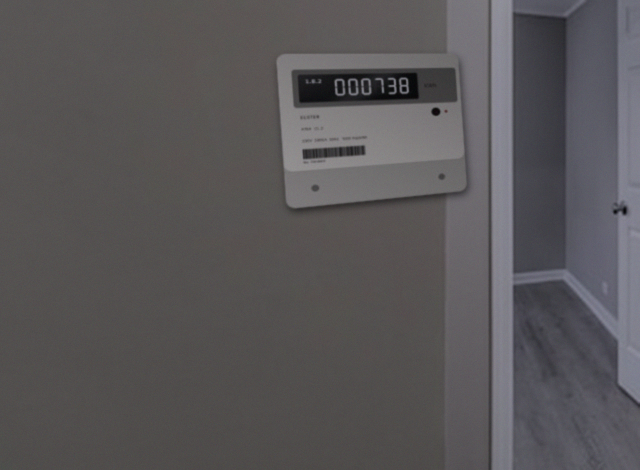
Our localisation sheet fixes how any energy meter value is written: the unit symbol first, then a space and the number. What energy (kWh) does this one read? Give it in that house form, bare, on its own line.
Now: kWh 738
